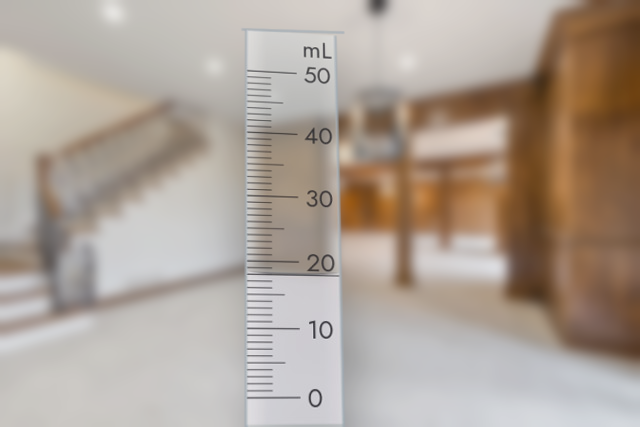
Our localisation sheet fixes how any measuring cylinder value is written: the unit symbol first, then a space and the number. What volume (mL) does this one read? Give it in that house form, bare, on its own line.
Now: mL 18
